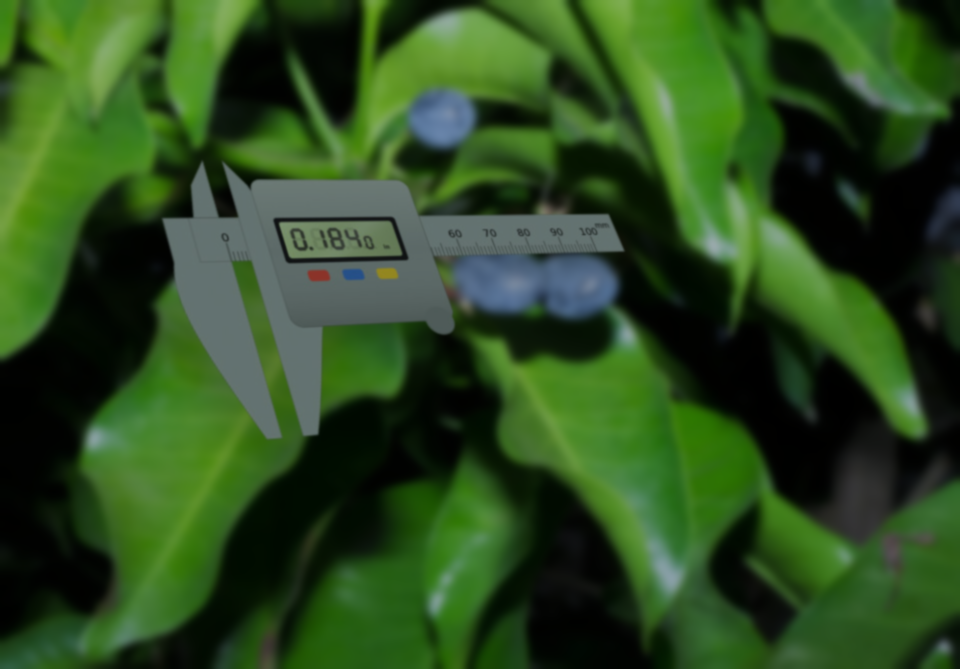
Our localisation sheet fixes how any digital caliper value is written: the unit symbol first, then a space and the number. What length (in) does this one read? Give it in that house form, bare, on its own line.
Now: in 0.1840
